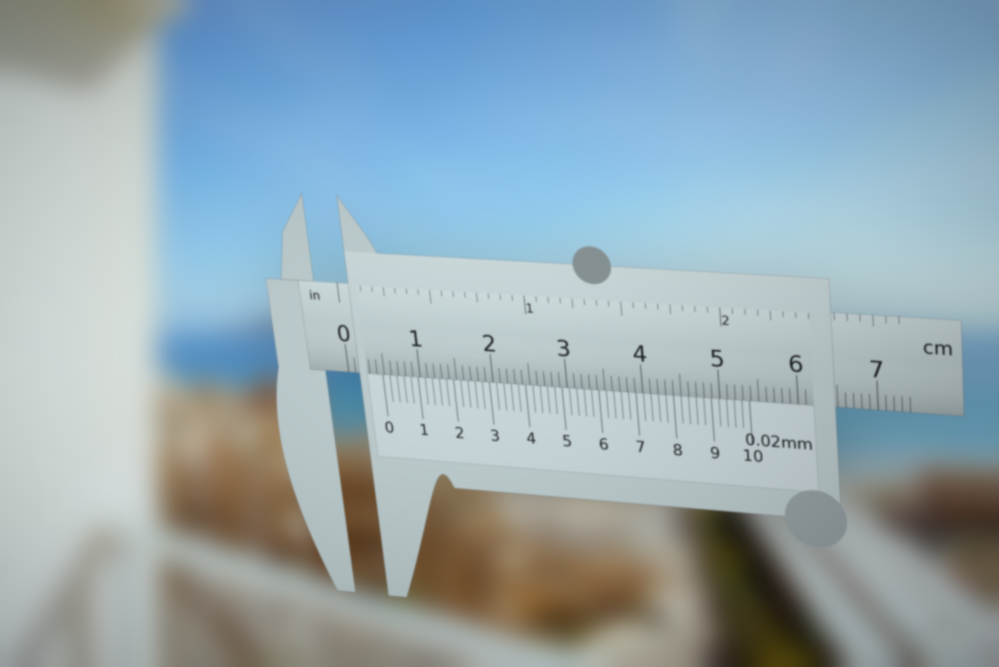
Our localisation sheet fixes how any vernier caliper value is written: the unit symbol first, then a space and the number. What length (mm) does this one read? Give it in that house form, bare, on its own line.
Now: mm 4.8
